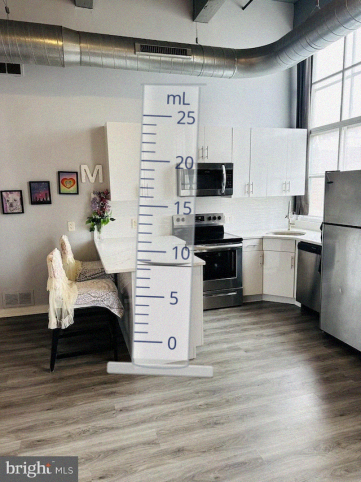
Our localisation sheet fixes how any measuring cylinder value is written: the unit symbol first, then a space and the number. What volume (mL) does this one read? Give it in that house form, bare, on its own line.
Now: mL 8.5
